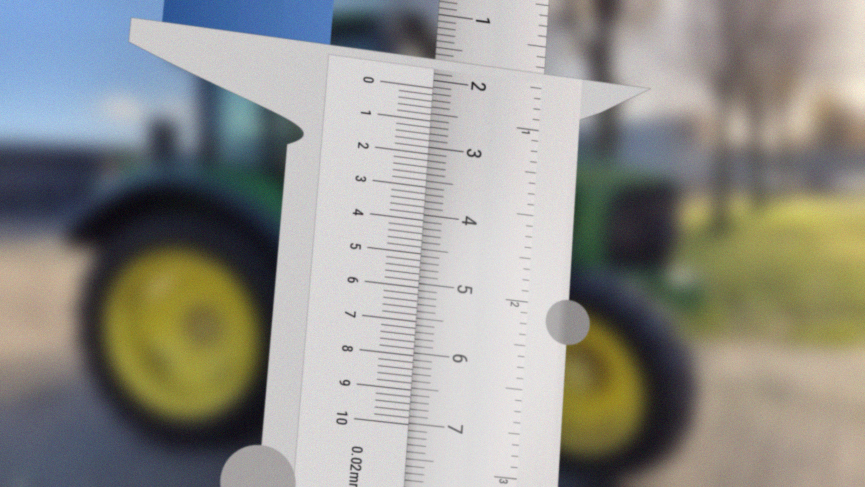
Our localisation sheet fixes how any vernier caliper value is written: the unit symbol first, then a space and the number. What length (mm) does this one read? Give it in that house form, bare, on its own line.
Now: mm 21.2
